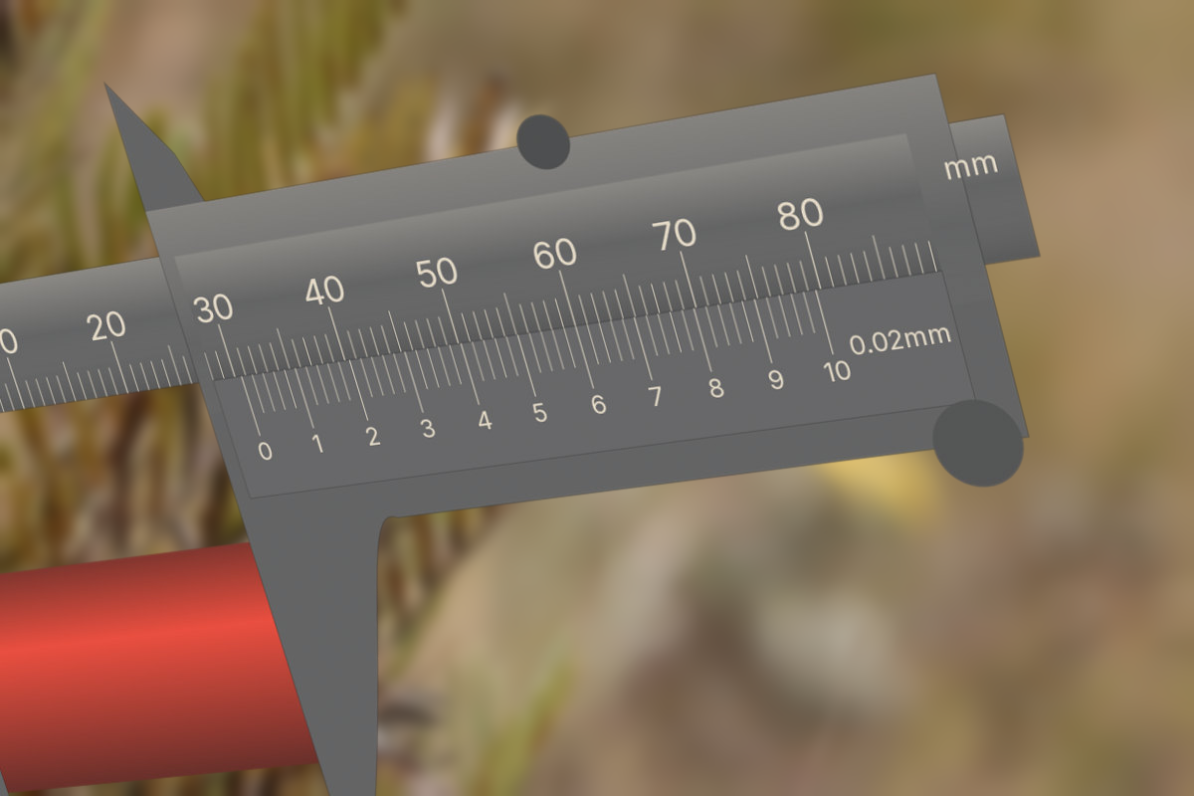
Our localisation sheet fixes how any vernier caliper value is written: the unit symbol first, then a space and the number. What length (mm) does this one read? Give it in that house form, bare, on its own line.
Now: mm 30.6
